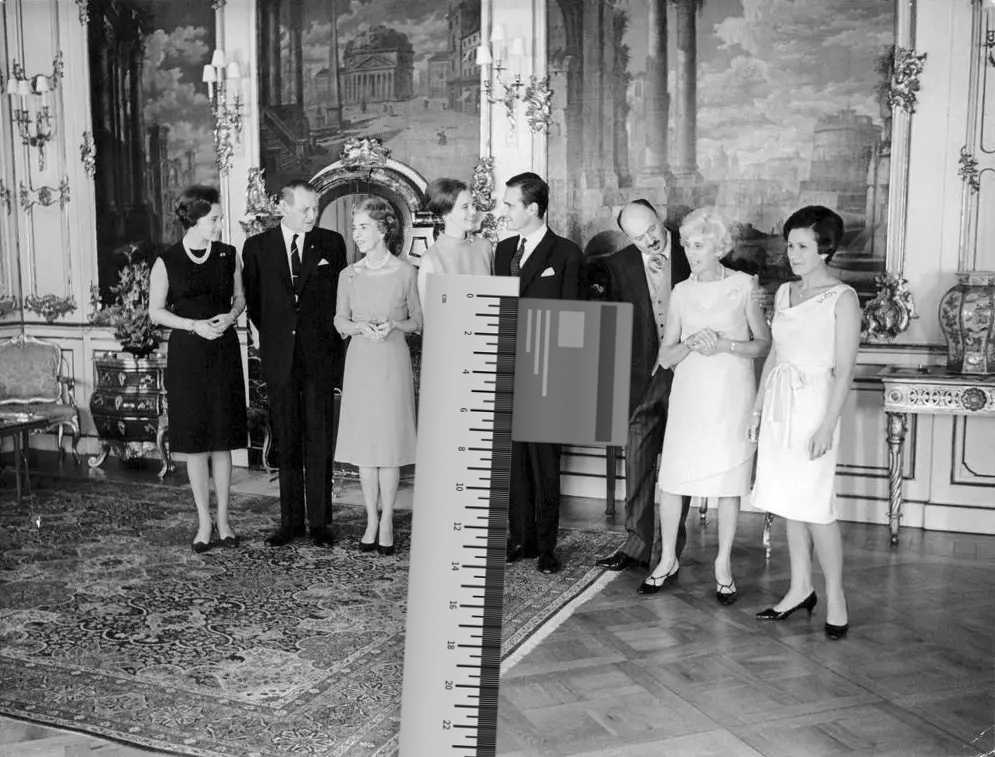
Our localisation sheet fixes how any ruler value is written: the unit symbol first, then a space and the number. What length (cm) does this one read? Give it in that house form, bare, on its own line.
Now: cm 7.5
